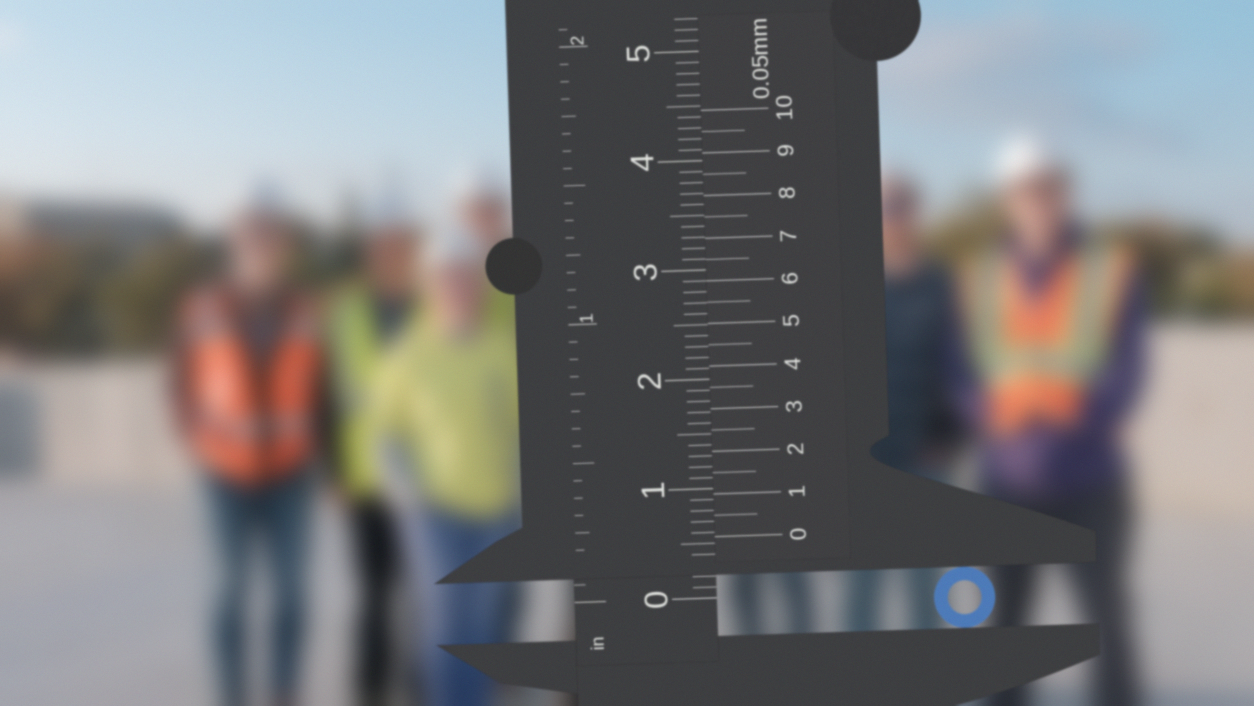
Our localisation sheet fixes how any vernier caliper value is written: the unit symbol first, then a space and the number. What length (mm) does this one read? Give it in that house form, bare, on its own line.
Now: mm 5.6
